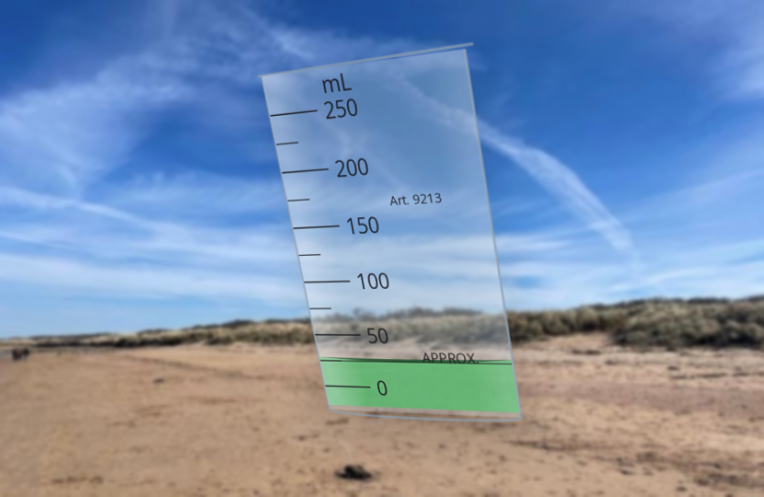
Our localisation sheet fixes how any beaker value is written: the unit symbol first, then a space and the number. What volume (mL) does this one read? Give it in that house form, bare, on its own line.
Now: mL 25
